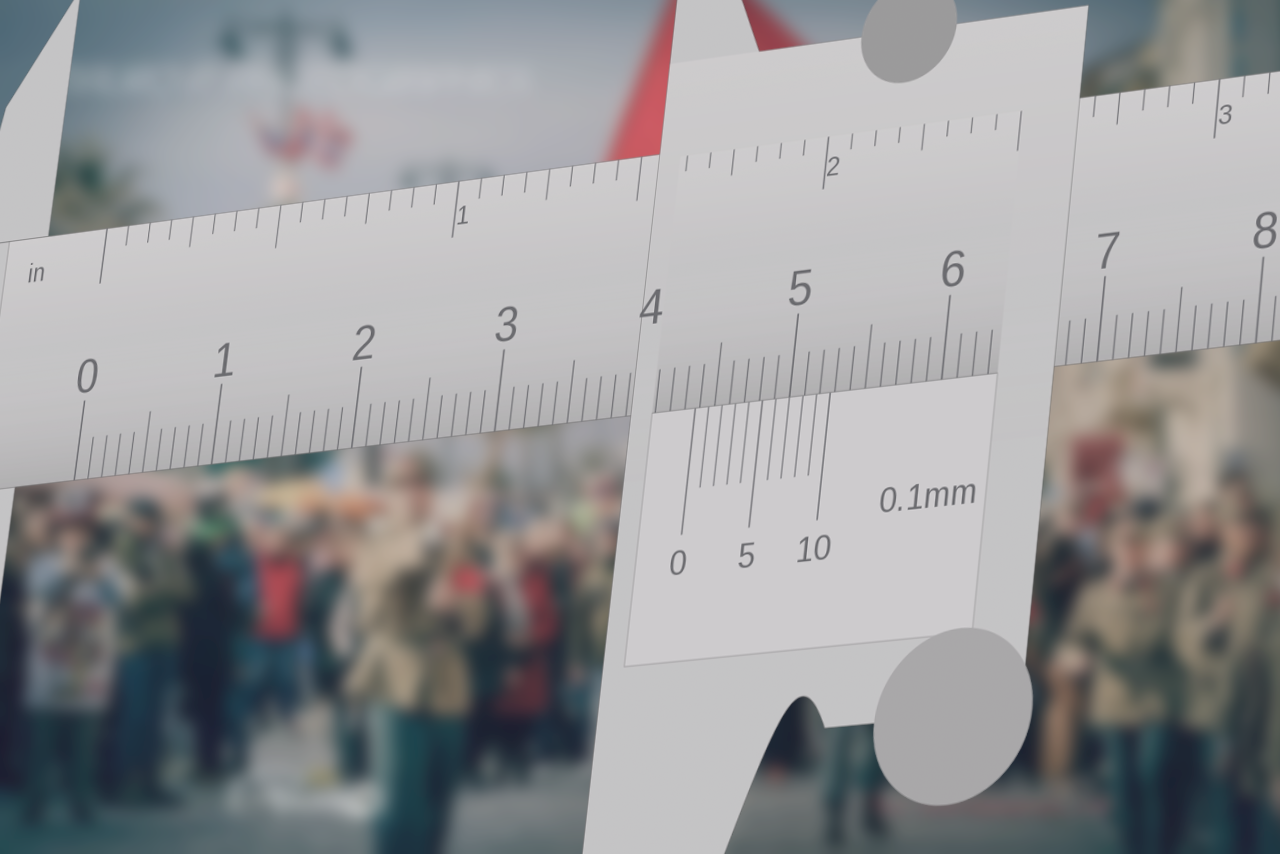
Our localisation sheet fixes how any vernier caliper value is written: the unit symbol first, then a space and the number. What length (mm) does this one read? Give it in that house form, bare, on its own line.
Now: mm 43.7
